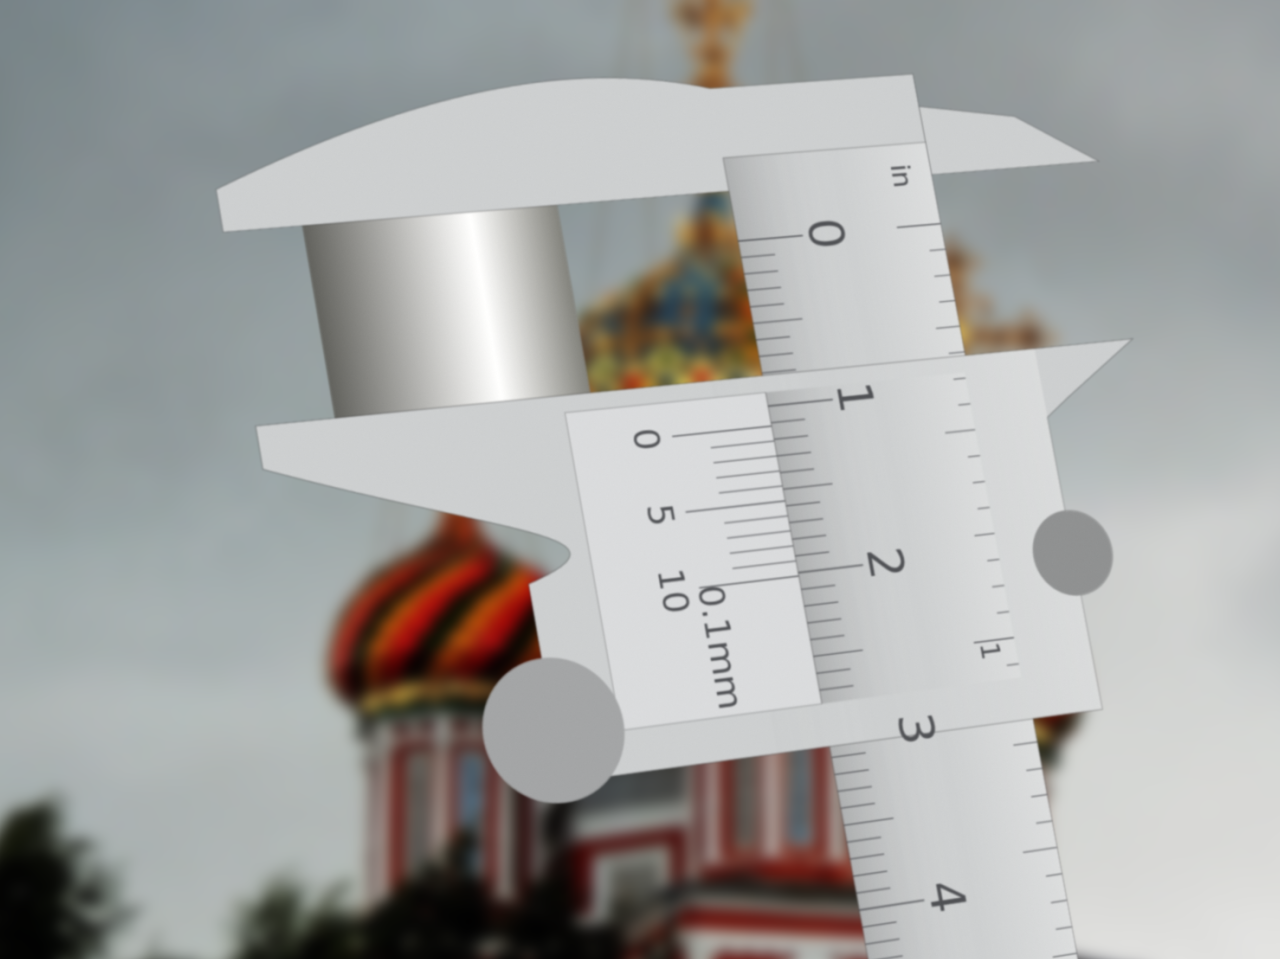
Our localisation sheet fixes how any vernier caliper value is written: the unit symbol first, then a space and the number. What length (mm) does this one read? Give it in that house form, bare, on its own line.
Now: mm 11.2
